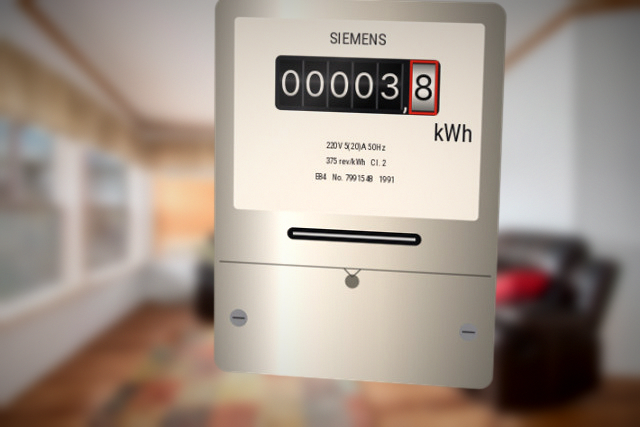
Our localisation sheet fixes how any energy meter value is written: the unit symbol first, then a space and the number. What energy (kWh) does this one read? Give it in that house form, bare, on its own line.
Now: kWh 3.8
